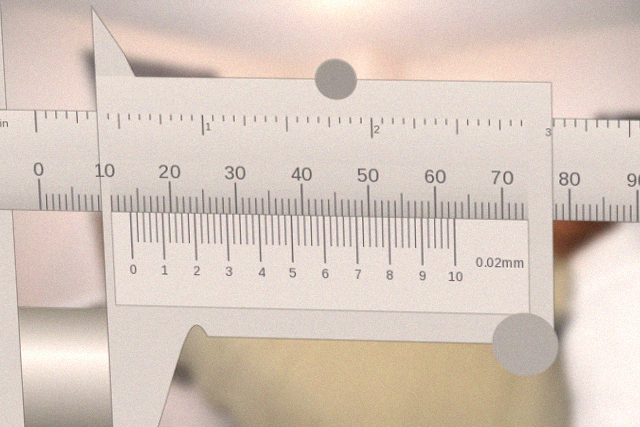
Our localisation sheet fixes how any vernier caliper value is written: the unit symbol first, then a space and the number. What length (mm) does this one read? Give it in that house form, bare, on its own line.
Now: mm 13.8
